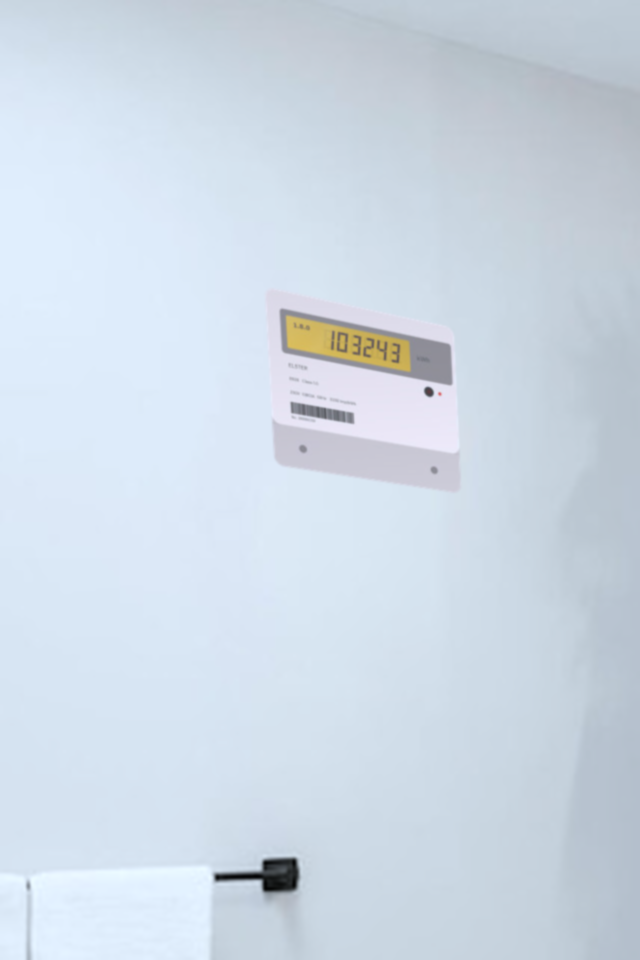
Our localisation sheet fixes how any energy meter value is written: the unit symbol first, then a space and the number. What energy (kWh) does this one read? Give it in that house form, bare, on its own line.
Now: kWh 103243
